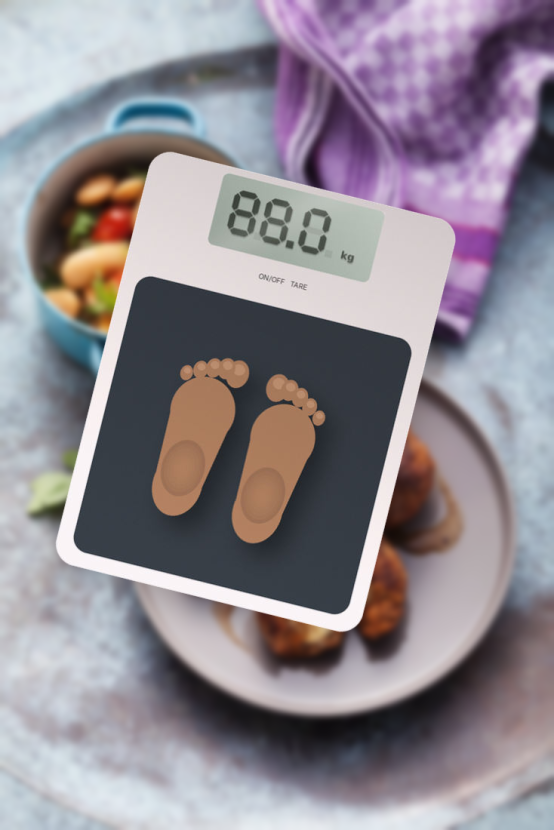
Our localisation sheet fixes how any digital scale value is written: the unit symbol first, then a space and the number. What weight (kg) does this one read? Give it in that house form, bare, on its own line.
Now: kg 88.0
